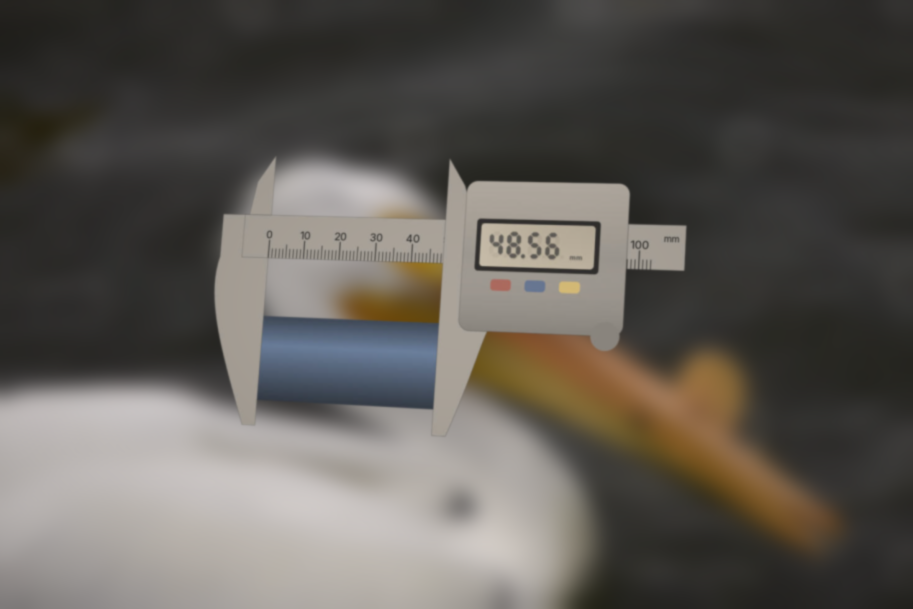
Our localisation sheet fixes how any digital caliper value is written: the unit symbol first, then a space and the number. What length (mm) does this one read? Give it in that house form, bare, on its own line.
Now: mm 48.56
